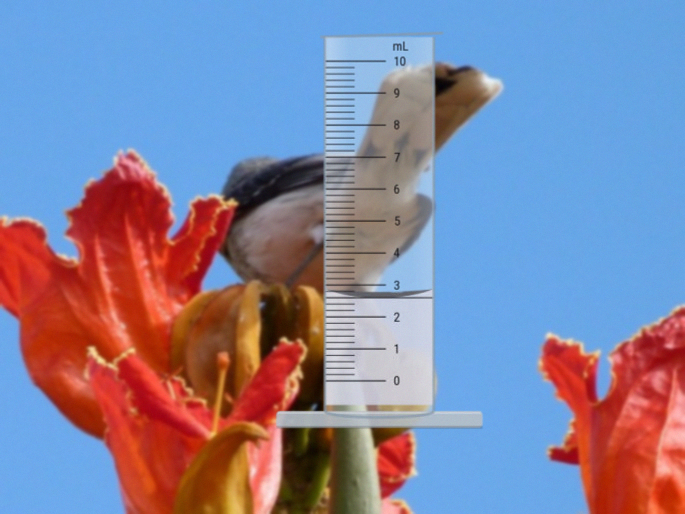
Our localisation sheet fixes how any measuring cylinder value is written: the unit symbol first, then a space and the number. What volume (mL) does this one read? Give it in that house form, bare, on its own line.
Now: mL 2.6
